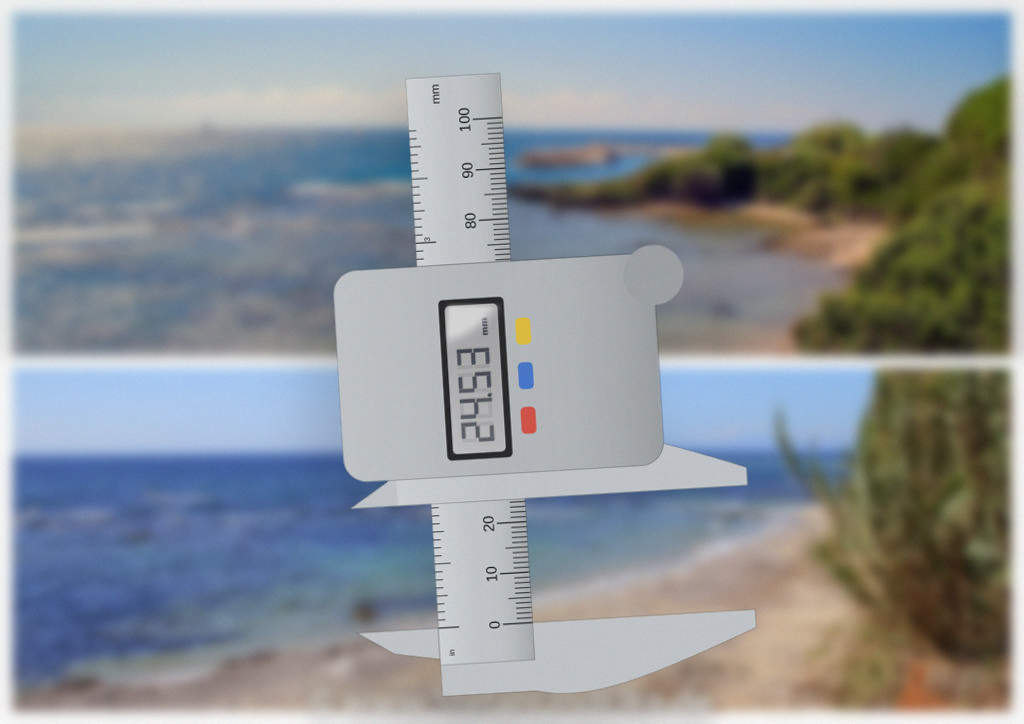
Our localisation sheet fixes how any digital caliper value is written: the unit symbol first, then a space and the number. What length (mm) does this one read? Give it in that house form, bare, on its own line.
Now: mm 24.53
